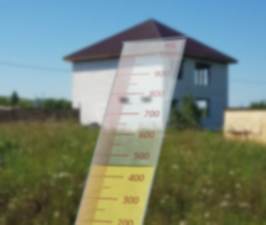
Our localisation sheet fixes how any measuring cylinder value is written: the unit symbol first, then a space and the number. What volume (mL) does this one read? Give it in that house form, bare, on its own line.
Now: mL 450
